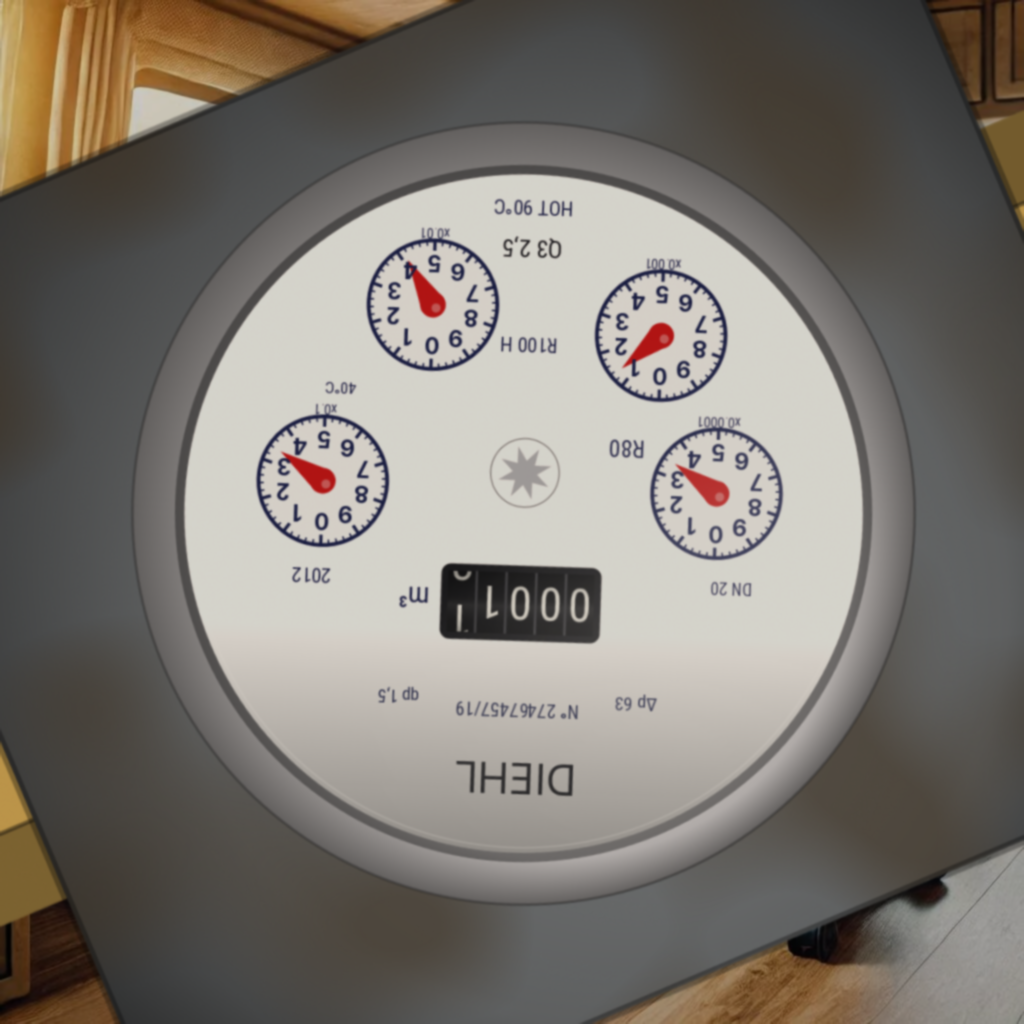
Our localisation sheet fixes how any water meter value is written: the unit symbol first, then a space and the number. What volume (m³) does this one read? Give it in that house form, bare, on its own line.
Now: m³ 11.3413
